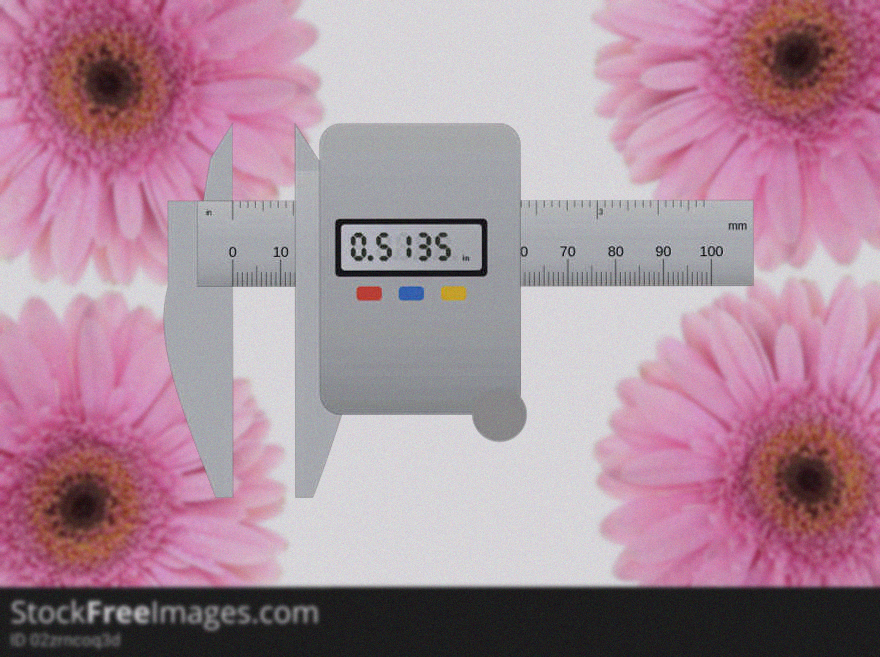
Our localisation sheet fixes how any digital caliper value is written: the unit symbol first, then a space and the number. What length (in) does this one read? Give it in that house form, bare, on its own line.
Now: in 0.5135
